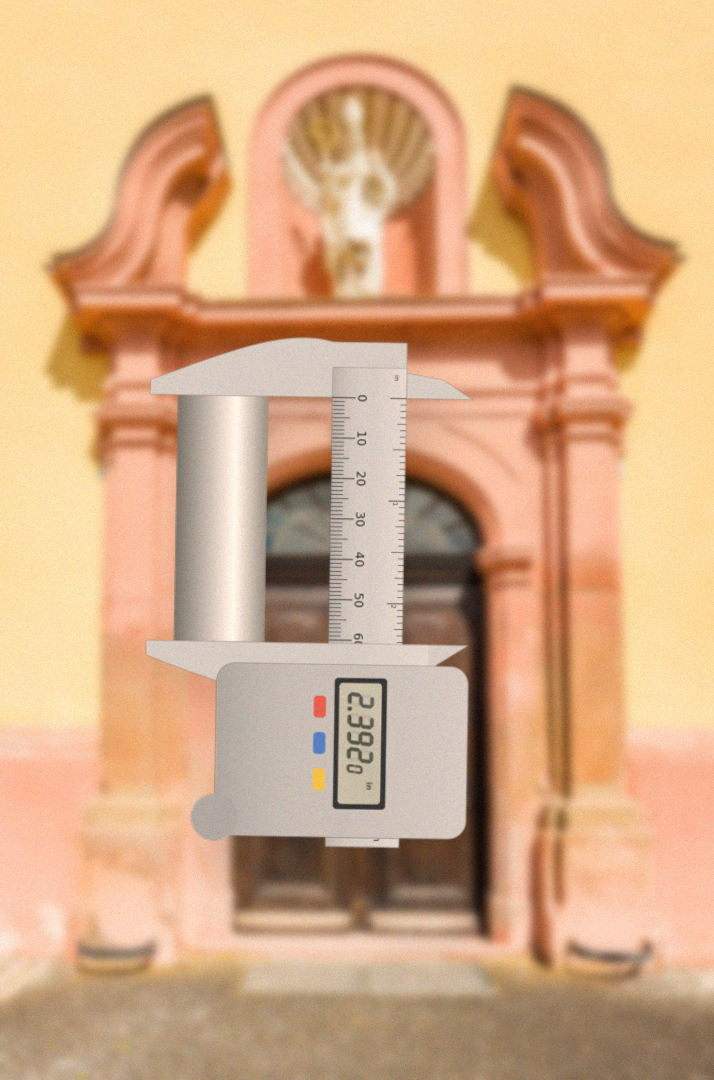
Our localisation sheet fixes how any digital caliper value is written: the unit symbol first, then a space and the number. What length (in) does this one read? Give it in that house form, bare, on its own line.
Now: in 2.3920
